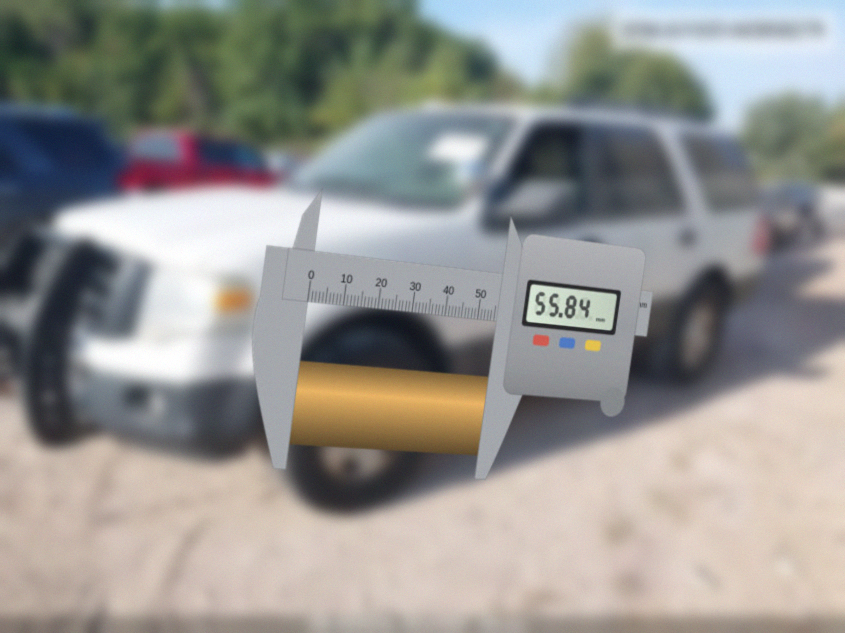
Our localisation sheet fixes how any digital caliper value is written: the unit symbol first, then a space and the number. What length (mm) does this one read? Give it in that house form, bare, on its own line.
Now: mm 55.84
